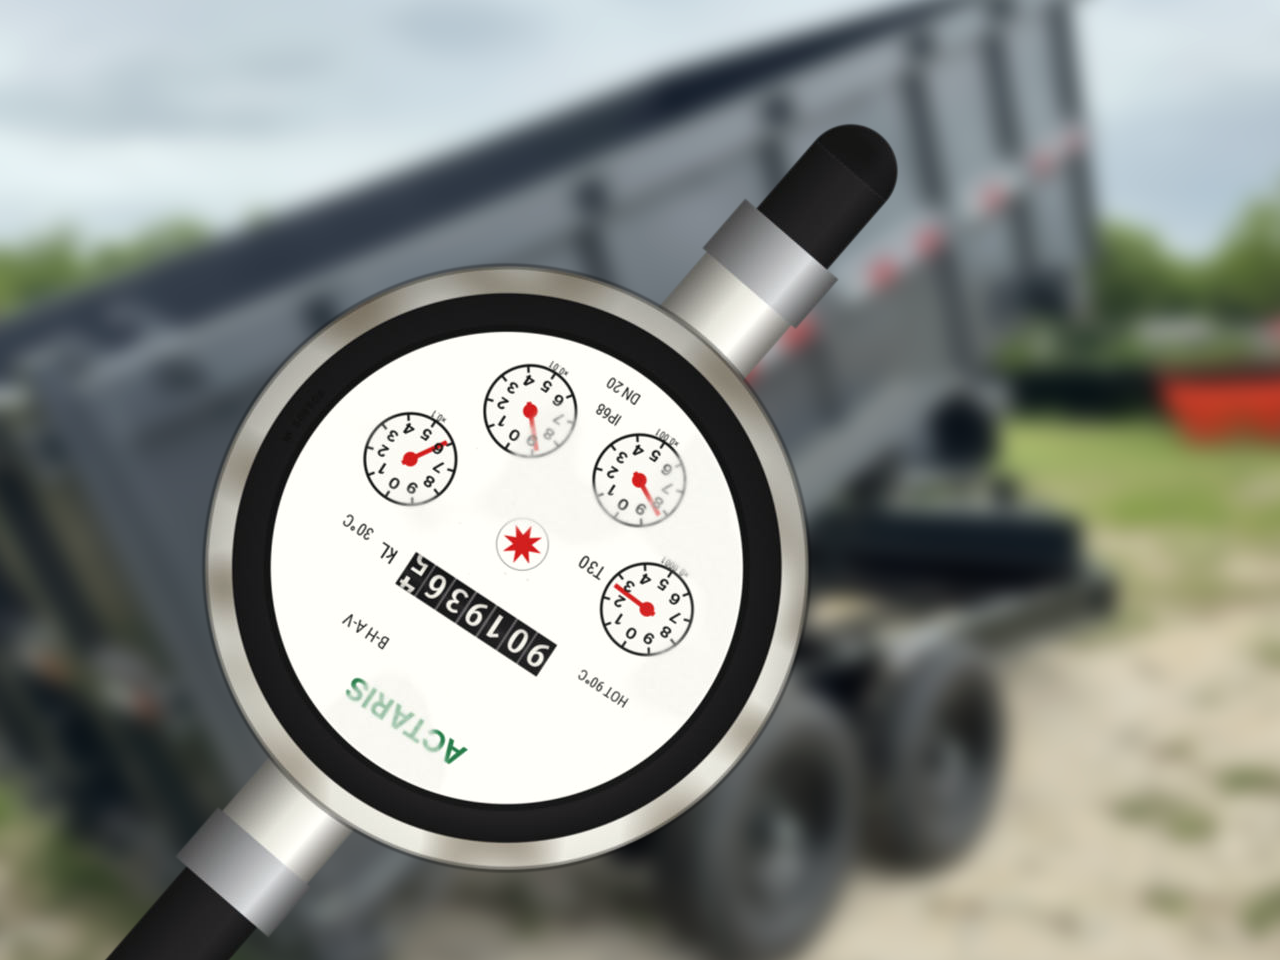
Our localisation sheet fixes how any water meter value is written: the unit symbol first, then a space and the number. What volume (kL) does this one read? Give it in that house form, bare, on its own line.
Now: kL 9019364.5882
